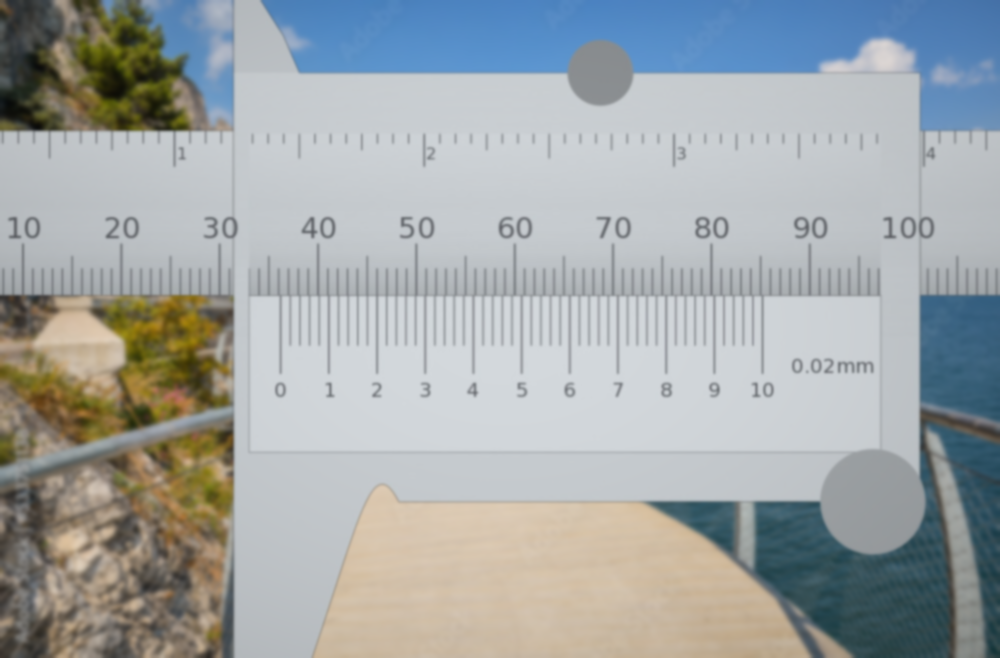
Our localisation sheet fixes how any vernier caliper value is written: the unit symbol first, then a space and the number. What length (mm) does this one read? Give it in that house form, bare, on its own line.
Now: mm 36.2
